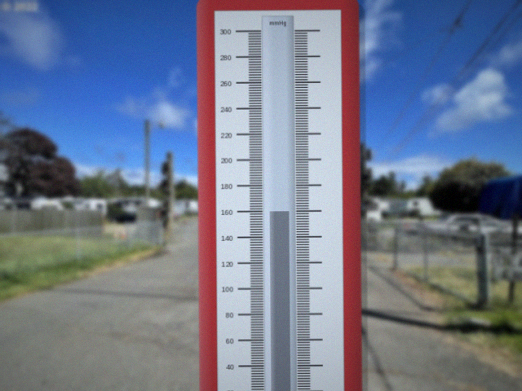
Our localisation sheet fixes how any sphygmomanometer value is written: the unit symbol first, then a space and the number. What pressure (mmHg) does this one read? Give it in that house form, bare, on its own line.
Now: mmHg 160
